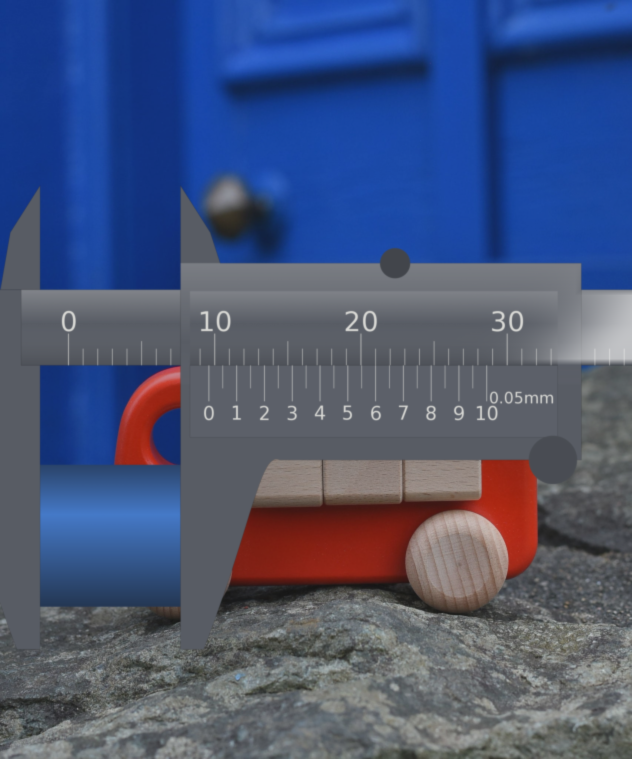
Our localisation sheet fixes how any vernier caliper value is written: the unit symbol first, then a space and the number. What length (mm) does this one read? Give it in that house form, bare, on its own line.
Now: mm 9.6
